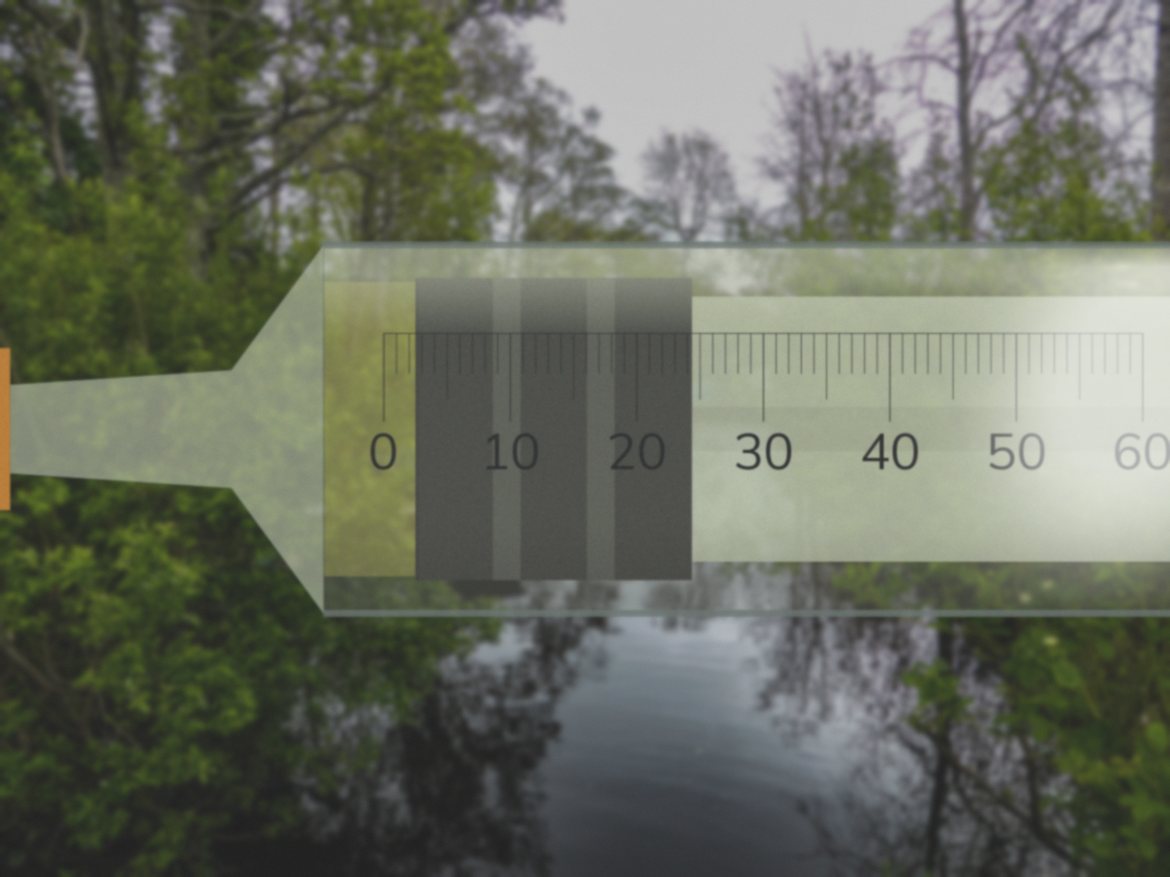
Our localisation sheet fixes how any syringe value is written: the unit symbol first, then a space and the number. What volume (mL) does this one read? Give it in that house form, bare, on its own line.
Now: mL 2.5
